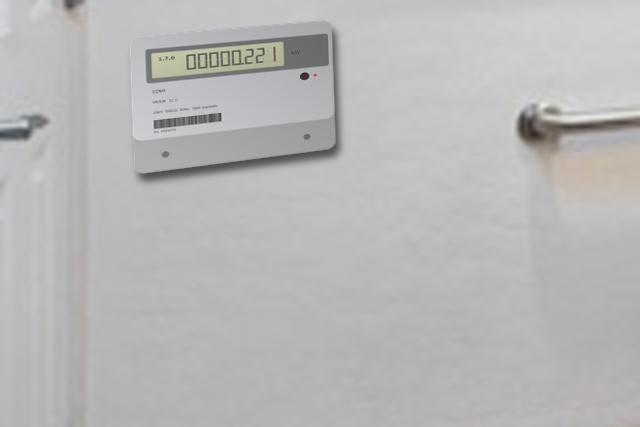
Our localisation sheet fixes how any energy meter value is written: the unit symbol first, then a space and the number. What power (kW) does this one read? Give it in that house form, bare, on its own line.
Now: kW 0.221
